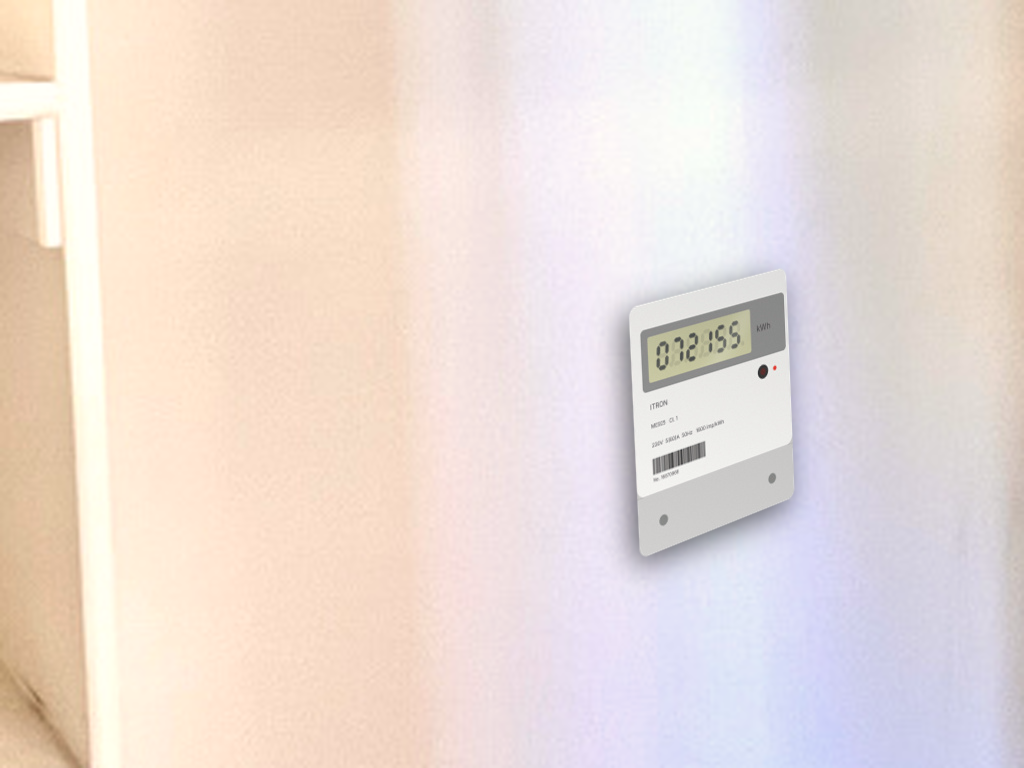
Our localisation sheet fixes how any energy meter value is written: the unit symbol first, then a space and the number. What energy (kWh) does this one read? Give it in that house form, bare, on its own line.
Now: kWh 72155
